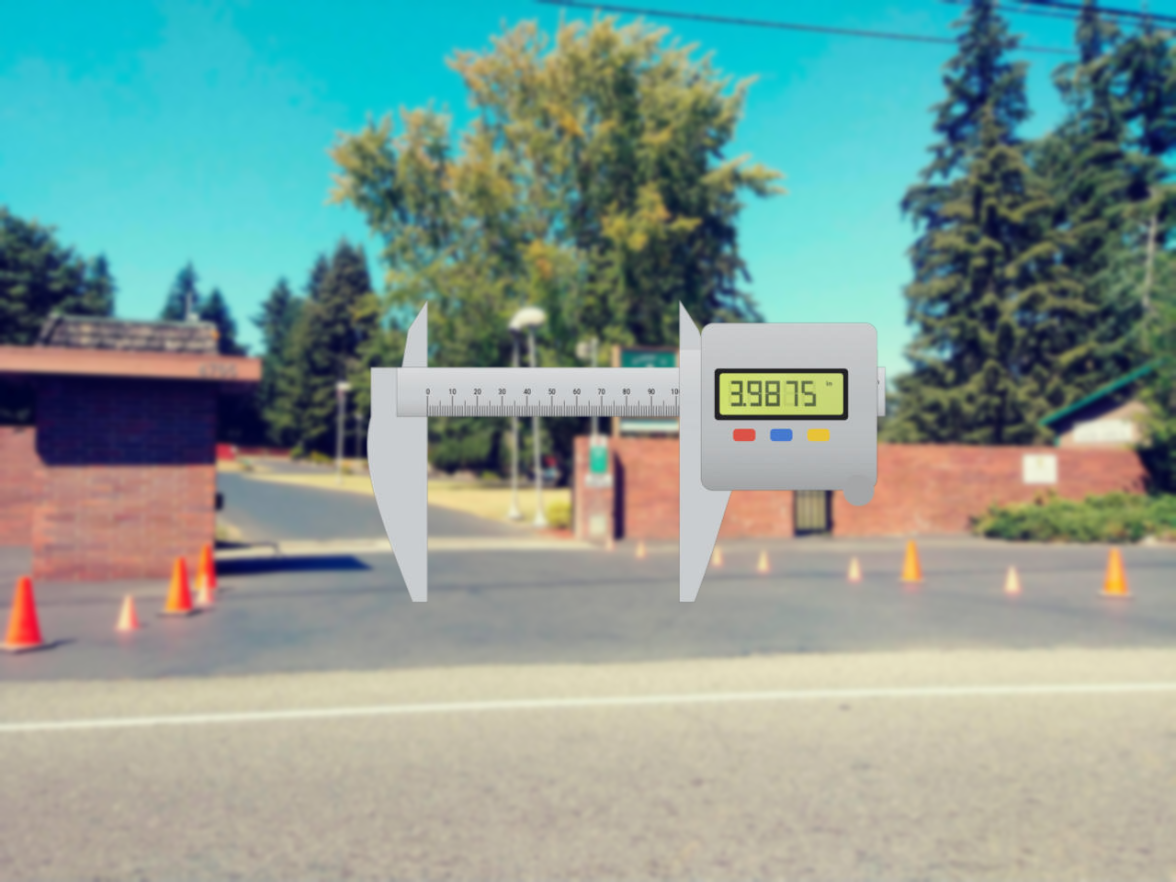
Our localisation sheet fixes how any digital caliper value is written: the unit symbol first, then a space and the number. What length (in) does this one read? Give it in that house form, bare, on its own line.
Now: in 3.9875
